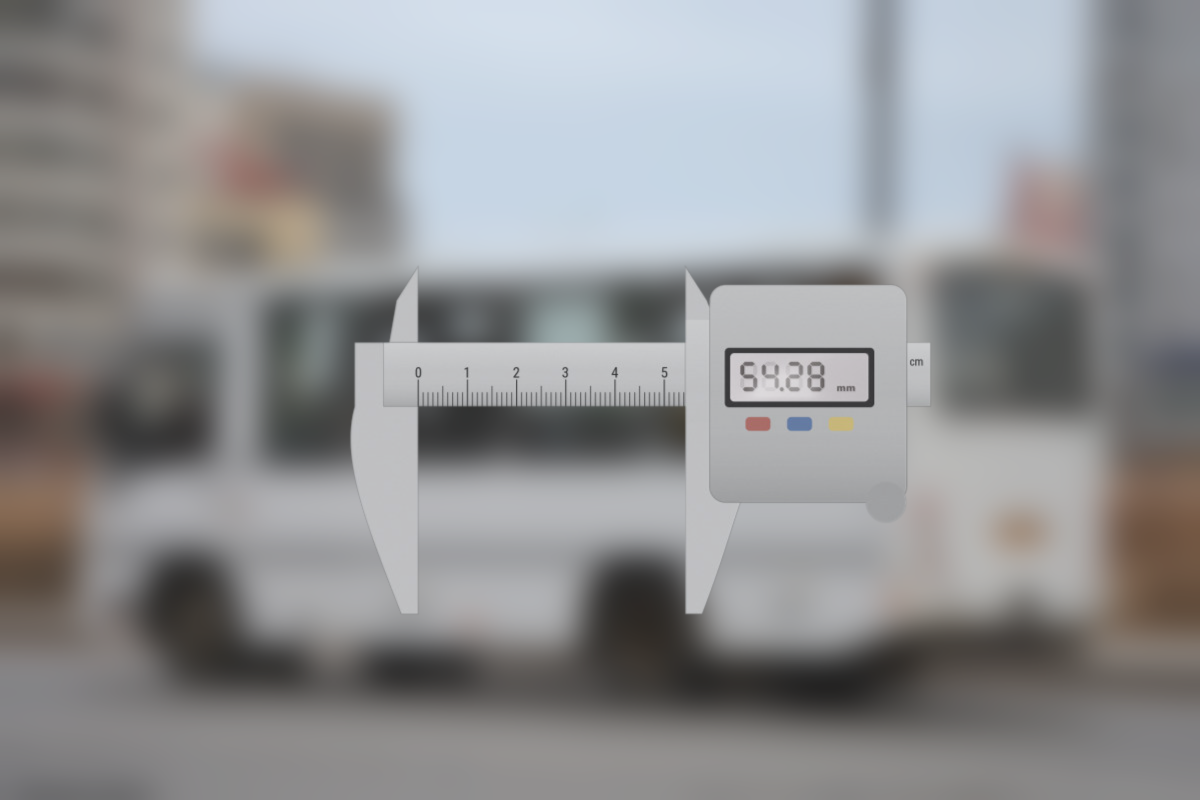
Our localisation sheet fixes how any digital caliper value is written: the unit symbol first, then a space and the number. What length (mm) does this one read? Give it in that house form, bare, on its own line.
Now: mm 54.28
